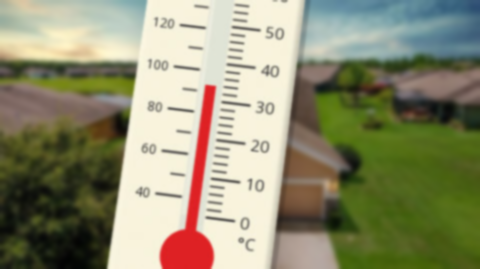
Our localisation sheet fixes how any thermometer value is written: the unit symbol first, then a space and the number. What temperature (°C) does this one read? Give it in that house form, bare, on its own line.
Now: °C 34
